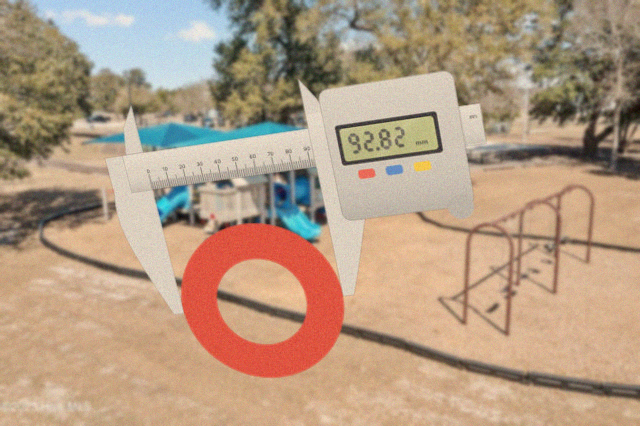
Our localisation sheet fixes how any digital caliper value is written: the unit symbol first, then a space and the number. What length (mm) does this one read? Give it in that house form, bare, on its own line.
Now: mm 92.82
